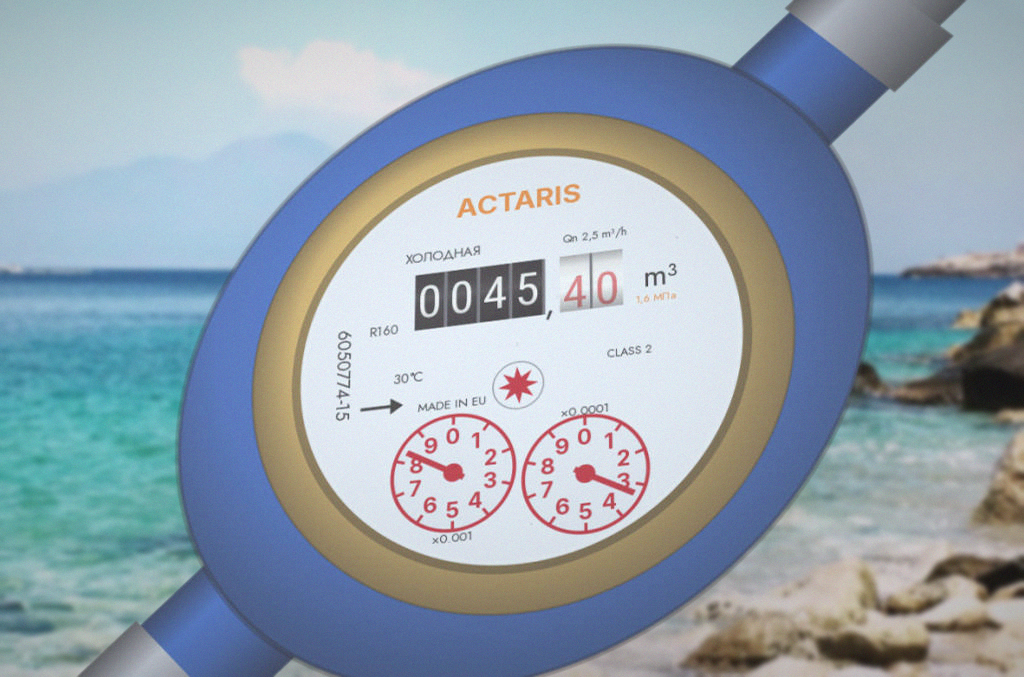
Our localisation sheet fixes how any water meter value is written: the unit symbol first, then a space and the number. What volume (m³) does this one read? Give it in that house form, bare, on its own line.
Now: m³ 45.3983
